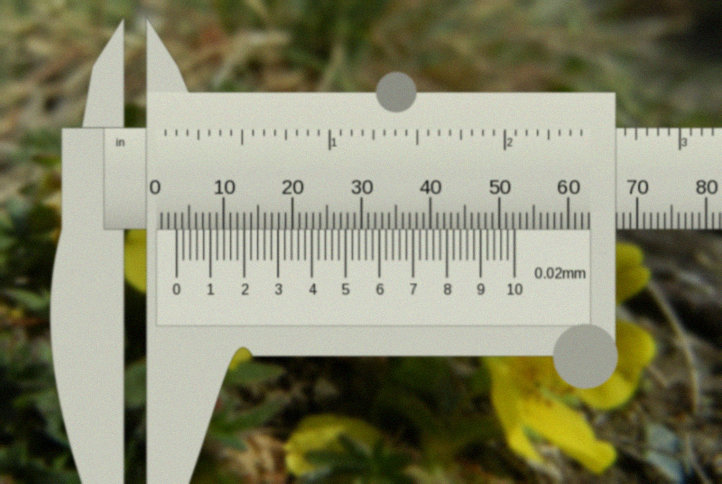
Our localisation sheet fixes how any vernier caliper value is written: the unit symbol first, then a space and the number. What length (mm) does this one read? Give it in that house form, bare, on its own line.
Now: mm 3.2
